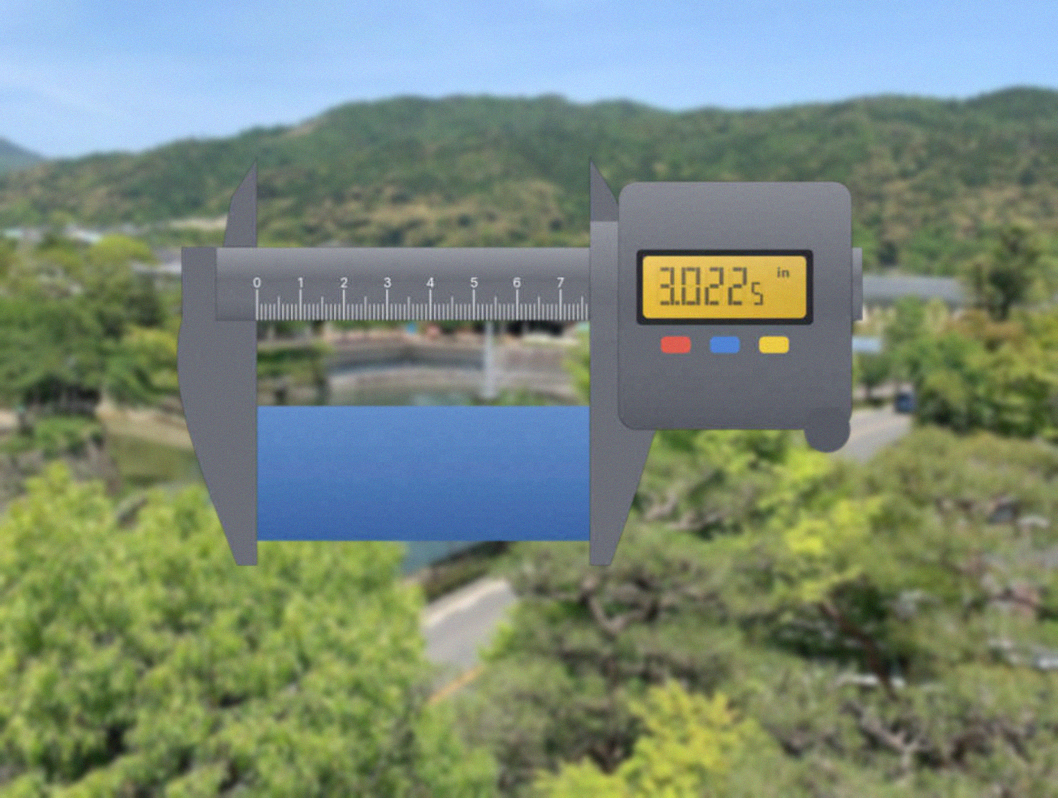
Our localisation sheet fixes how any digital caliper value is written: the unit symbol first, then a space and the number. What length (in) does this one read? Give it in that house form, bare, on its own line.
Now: in 3.0225
